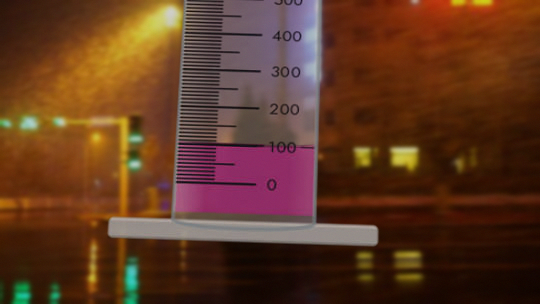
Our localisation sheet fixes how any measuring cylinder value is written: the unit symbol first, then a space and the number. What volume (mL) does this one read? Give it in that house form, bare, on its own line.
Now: mL 100
